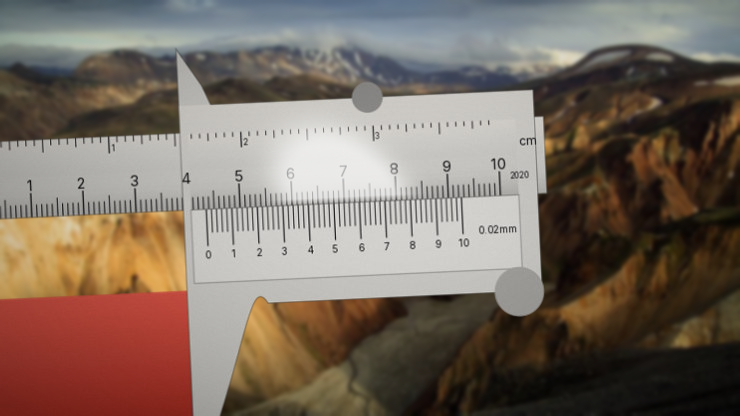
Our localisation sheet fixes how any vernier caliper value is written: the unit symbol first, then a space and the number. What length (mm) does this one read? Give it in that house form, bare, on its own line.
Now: mm 43.5
